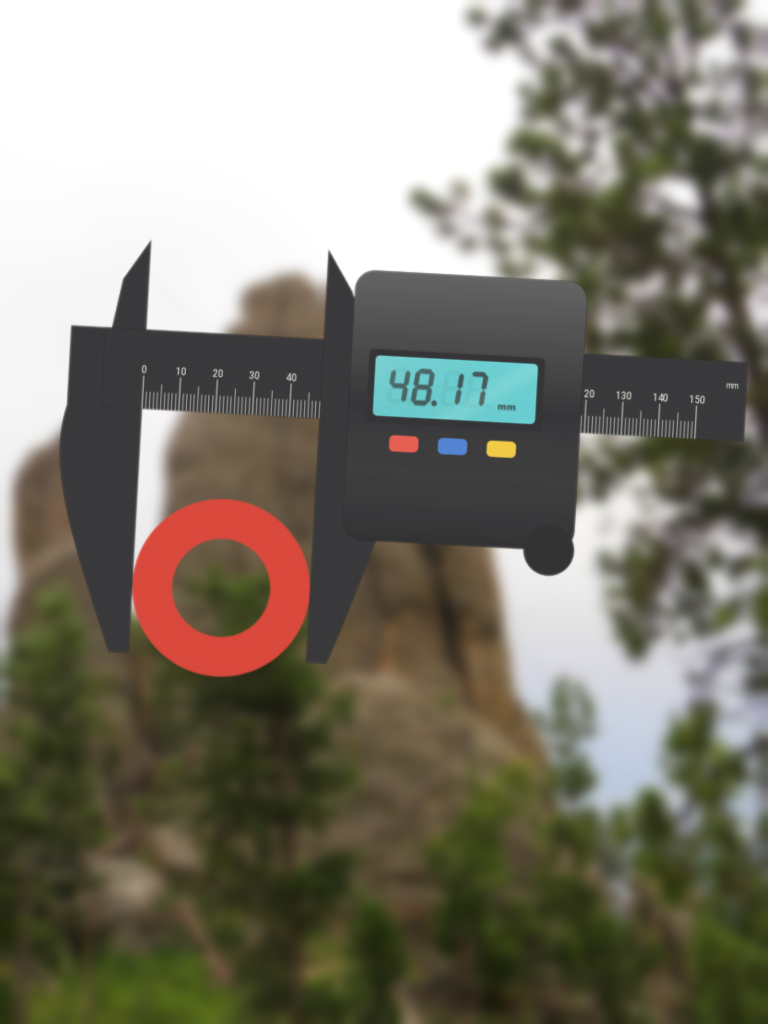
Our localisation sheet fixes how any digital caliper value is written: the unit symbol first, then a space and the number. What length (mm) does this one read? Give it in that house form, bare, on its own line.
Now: mm 48.17
